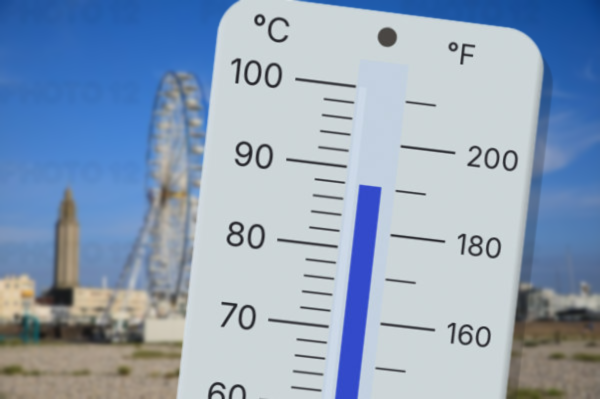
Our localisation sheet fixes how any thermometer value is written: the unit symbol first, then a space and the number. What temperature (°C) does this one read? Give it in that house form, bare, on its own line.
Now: °C 88
